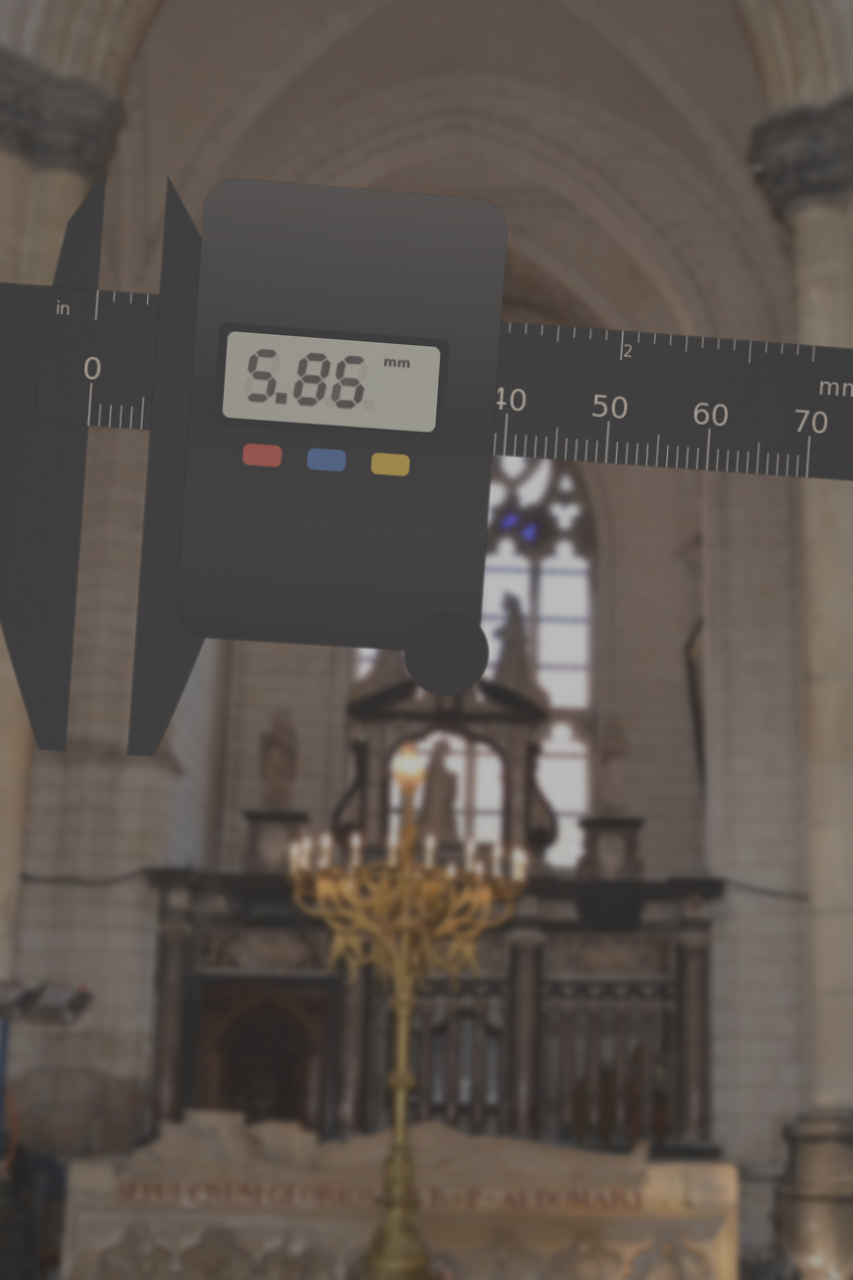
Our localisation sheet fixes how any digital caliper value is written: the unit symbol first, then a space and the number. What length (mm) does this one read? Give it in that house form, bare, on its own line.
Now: mm 5.86
